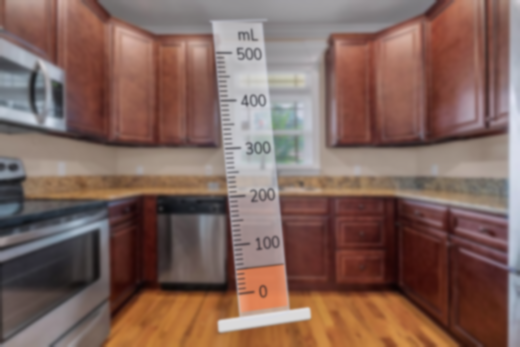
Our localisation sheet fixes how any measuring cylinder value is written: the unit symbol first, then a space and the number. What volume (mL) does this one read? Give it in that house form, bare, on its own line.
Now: mL 50
